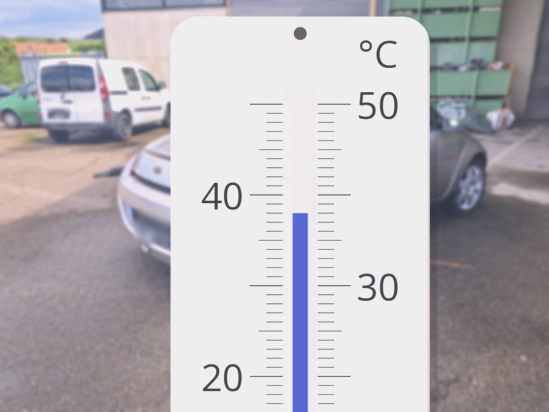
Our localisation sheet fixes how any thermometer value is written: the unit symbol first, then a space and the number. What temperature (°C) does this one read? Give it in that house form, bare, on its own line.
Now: °C 38
